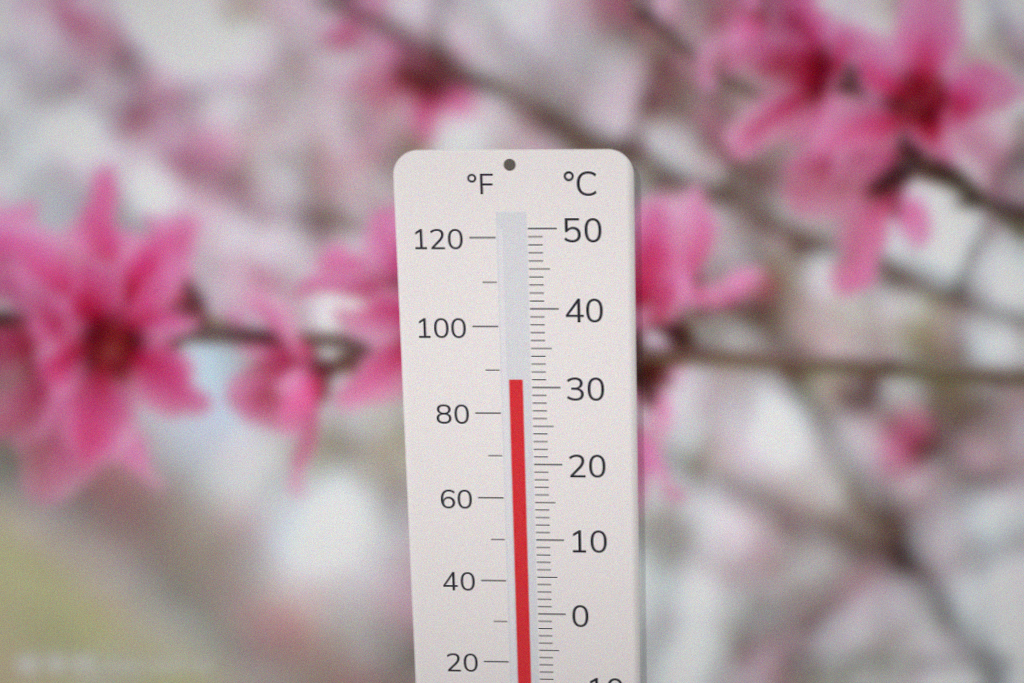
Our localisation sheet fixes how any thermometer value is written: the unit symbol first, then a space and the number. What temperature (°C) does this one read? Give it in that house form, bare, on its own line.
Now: °C 31
